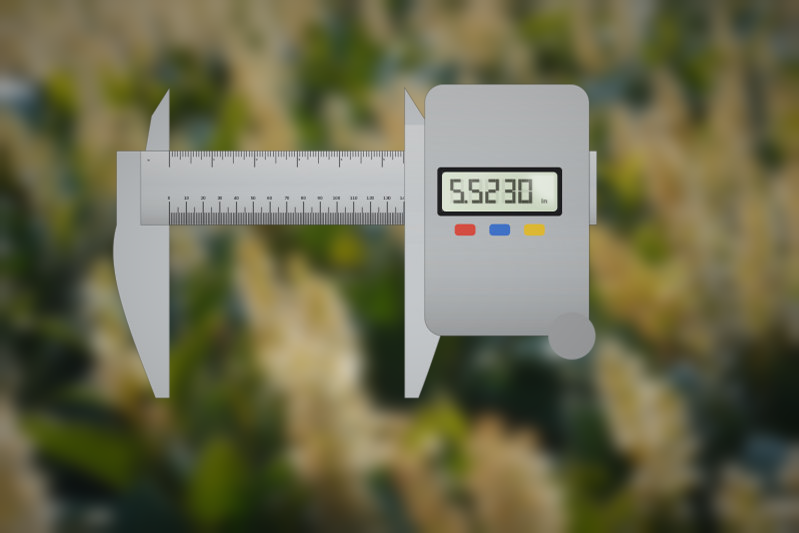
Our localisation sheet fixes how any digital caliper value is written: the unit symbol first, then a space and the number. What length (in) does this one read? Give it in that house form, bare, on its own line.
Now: in 5.5230
